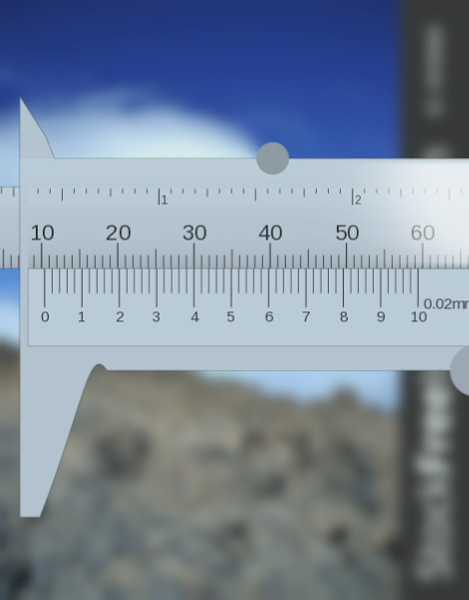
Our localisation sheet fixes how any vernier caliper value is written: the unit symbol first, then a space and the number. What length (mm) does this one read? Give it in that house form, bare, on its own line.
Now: mm 10.4
